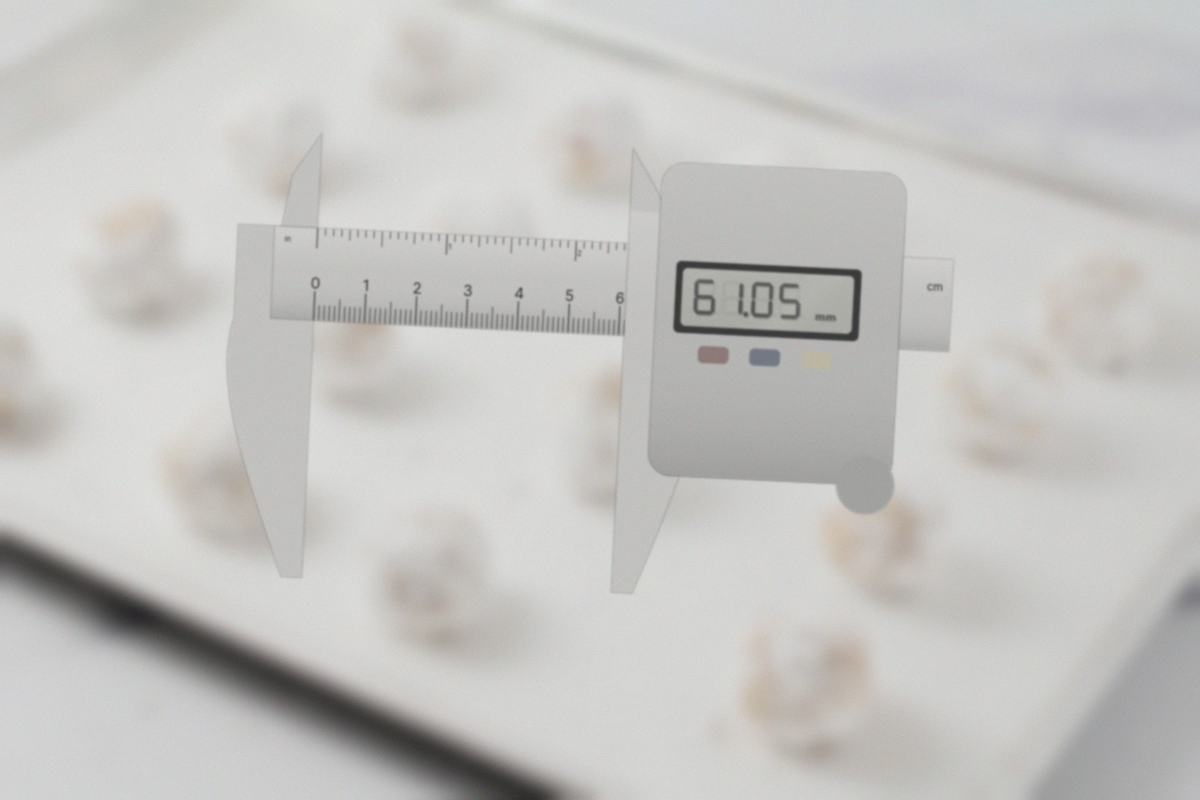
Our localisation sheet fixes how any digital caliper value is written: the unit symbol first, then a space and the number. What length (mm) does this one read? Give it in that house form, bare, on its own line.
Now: mm 61.05
